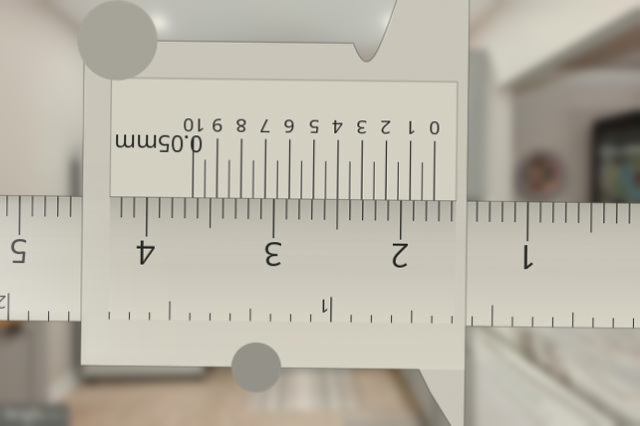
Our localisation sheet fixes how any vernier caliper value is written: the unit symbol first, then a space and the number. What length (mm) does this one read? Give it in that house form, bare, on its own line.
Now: mm 17.4
